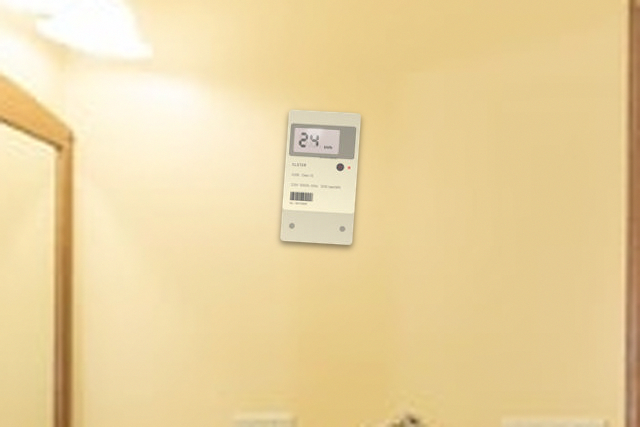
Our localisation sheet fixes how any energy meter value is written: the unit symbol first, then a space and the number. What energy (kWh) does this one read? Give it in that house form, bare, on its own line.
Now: kWh 24
